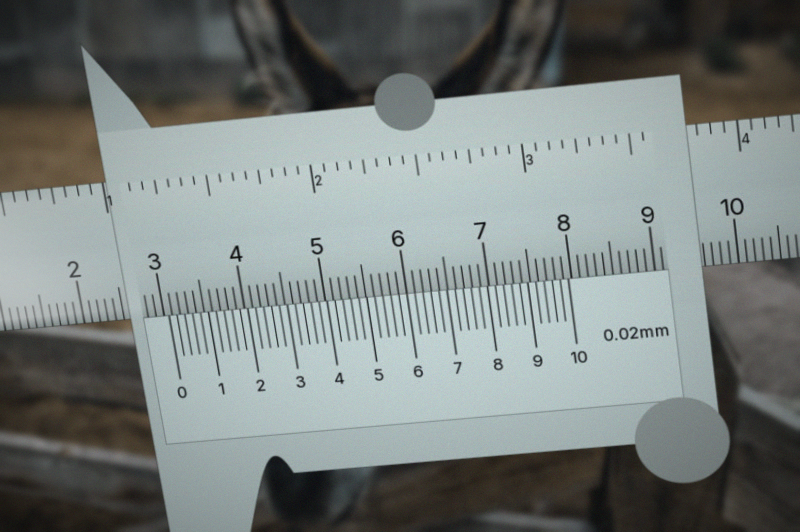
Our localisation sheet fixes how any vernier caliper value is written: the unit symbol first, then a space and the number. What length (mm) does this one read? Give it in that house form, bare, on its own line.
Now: mm 30.6
